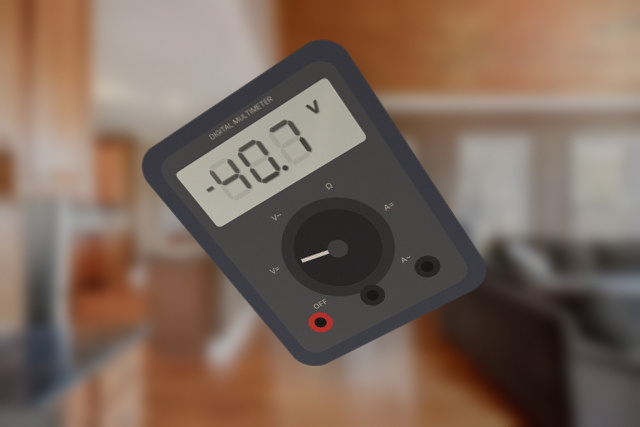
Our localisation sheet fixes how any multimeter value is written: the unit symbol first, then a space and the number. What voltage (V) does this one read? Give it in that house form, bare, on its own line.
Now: V -40.7
